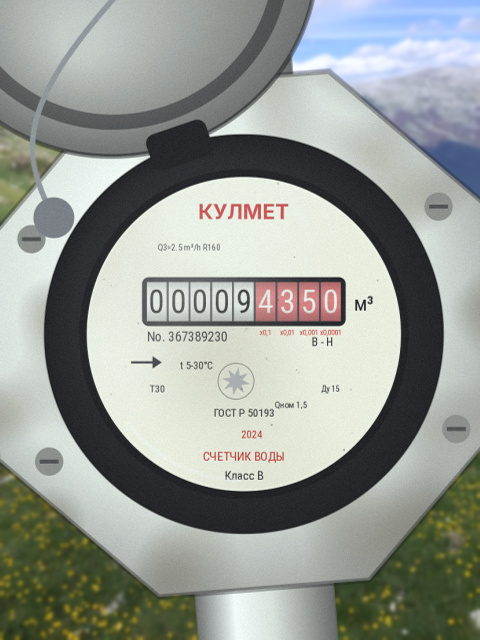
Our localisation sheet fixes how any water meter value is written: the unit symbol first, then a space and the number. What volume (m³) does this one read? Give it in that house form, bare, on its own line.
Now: m³ 9.4350
